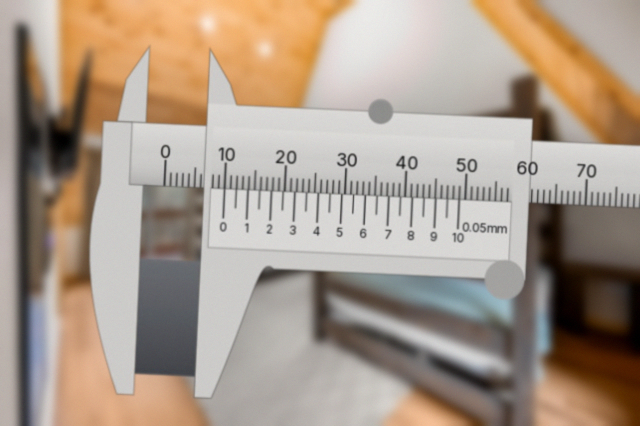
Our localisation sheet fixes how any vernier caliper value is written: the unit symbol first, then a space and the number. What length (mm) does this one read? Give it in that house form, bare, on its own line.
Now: mm 10.0
